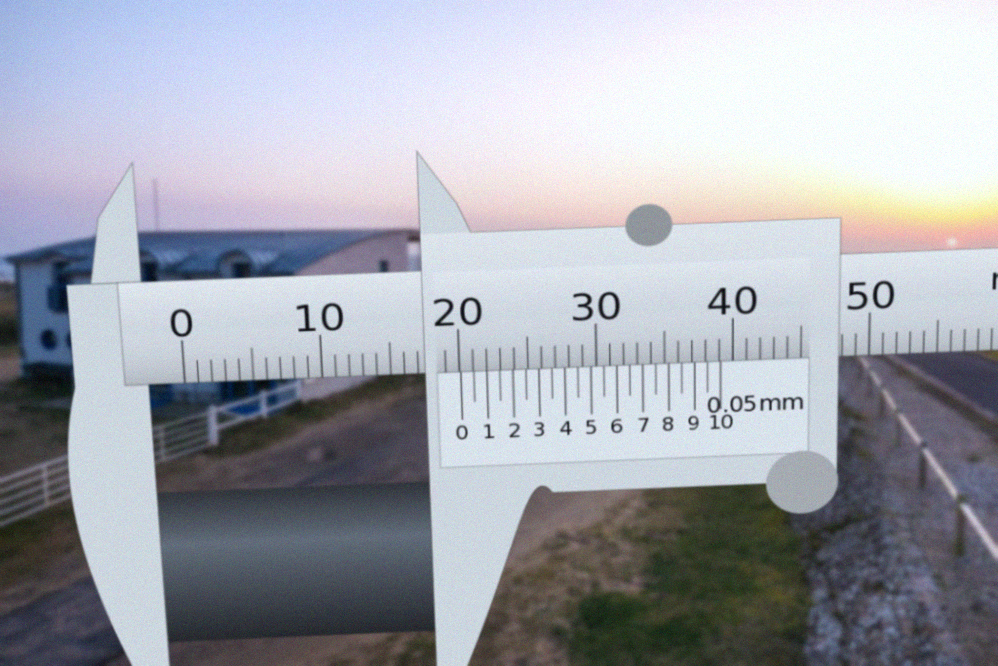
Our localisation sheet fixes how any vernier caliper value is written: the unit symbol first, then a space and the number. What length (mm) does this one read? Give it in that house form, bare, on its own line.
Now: mm 20.1
